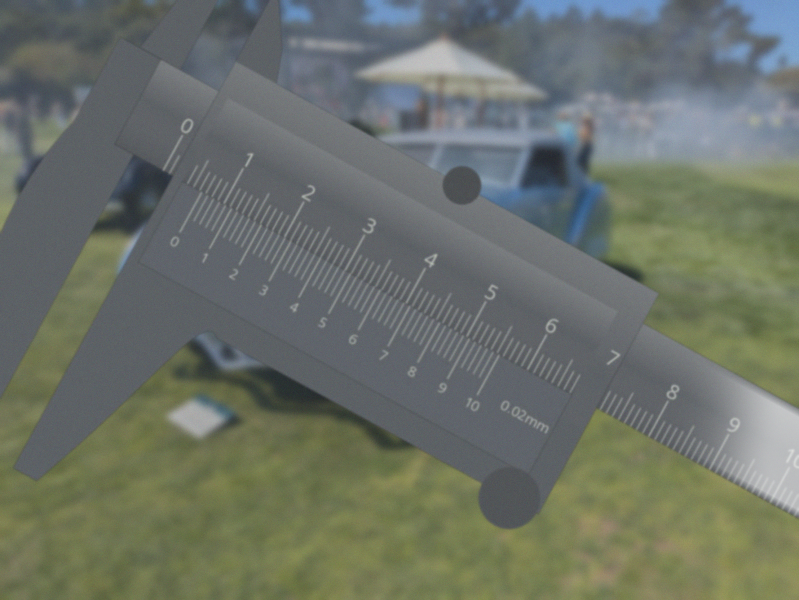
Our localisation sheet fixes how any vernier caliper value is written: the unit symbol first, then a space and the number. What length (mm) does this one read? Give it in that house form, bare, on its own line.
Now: mm 6.4
